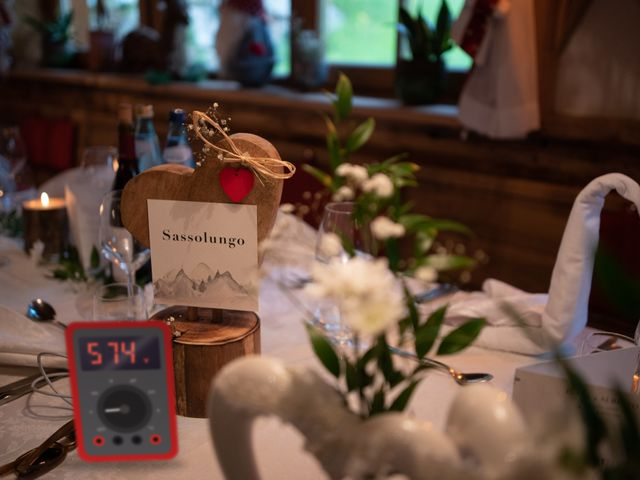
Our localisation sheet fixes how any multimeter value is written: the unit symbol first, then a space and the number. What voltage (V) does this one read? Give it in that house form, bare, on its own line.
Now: V 574
